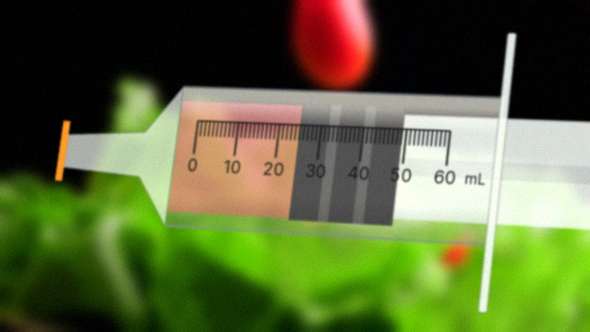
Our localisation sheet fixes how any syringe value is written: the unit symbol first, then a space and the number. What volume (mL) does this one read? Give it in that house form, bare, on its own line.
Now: mL 25
